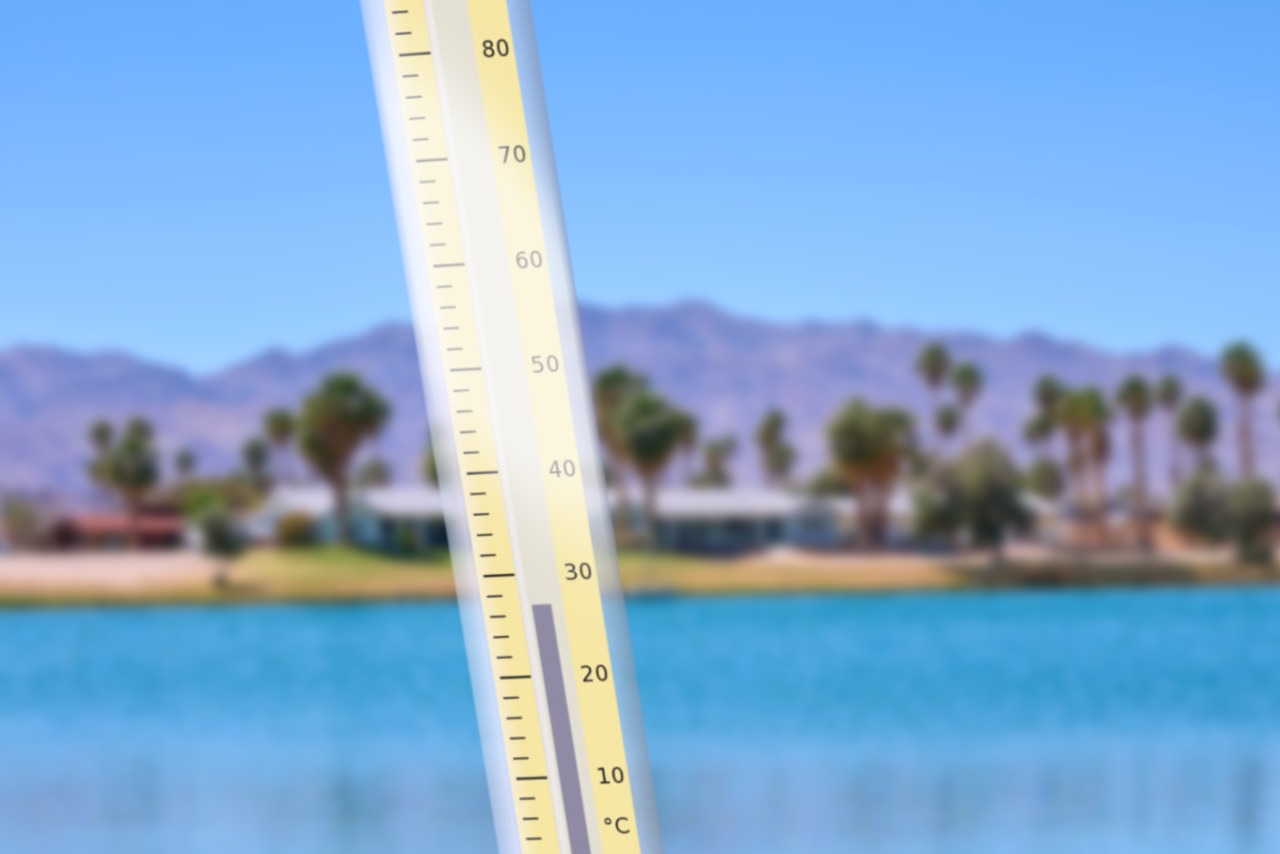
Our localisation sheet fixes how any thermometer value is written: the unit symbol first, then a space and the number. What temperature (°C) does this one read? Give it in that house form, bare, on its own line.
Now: °C 27
